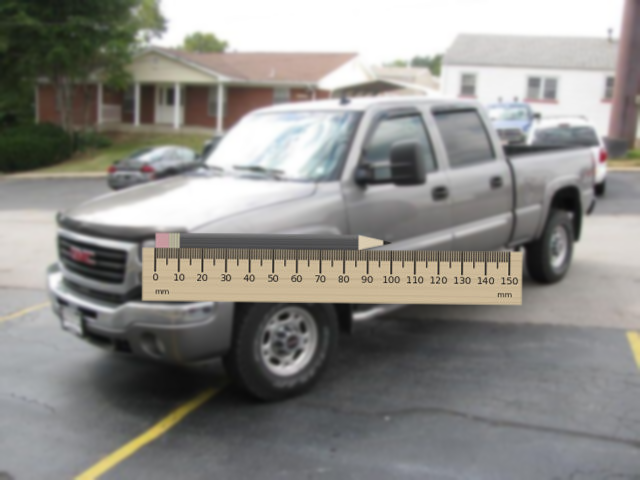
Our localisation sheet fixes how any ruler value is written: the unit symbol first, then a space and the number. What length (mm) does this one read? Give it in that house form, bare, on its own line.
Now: mm 100
